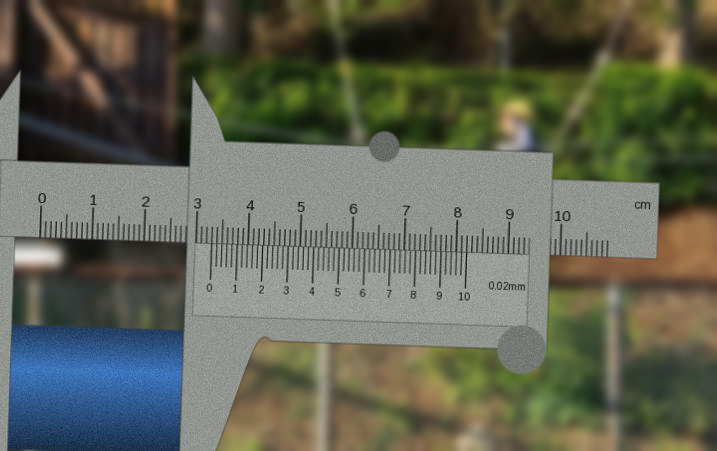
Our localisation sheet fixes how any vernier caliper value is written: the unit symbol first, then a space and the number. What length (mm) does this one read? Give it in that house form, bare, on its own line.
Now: mm 33.0
